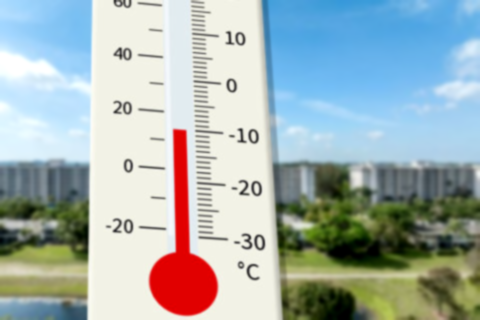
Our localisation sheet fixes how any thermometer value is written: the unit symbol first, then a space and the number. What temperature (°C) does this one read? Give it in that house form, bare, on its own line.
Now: °C -10
